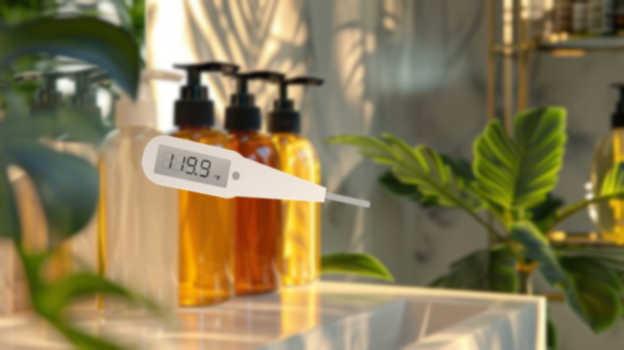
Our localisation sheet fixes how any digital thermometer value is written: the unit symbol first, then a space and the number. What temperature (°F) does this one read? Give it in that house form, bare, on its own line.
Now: °F 119.9
